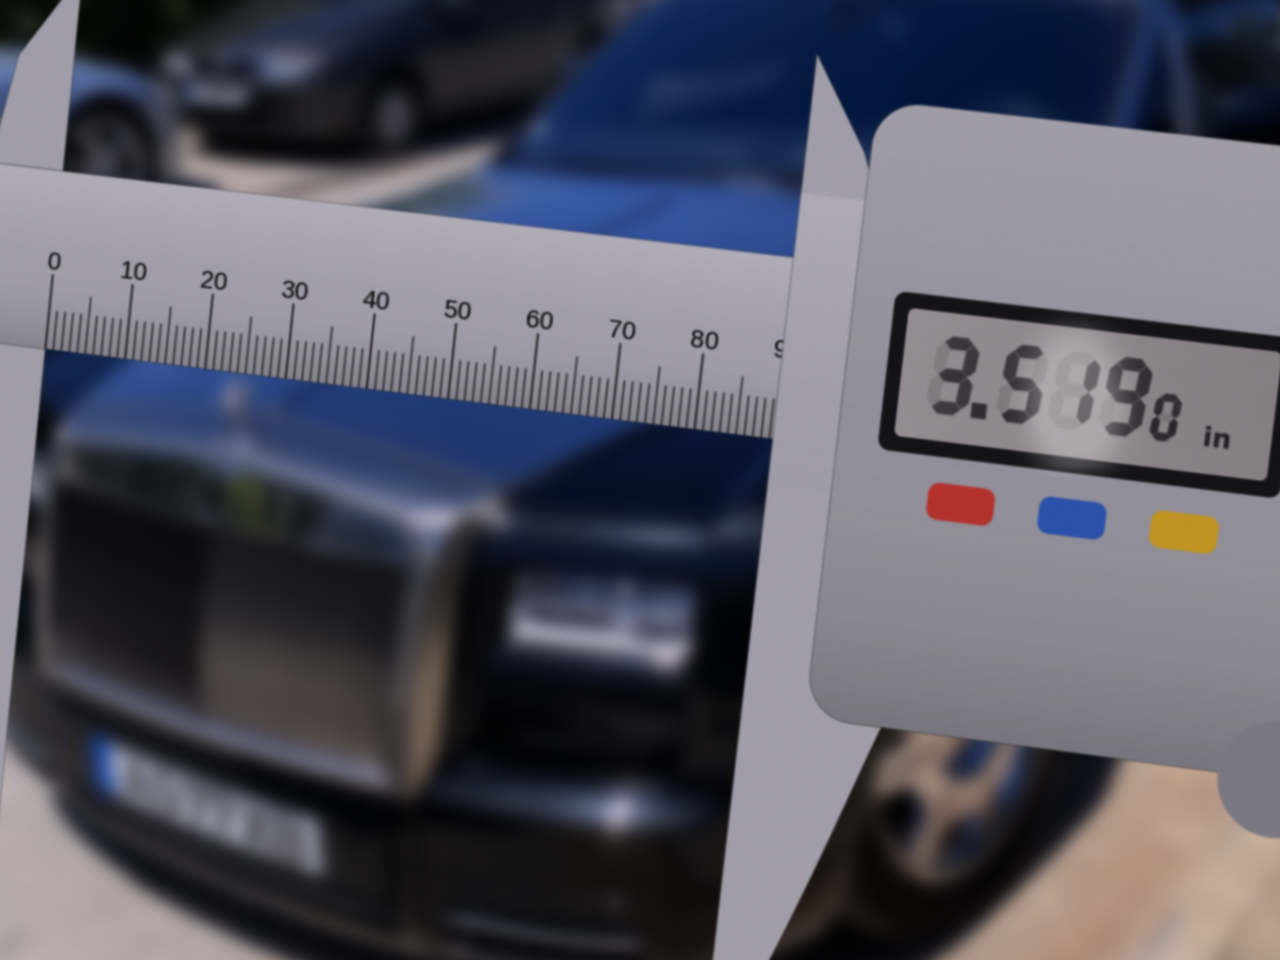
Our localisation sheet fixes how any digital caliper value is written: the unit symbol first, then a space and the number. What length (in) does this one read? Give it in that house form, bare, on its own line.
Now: in 3.5190
